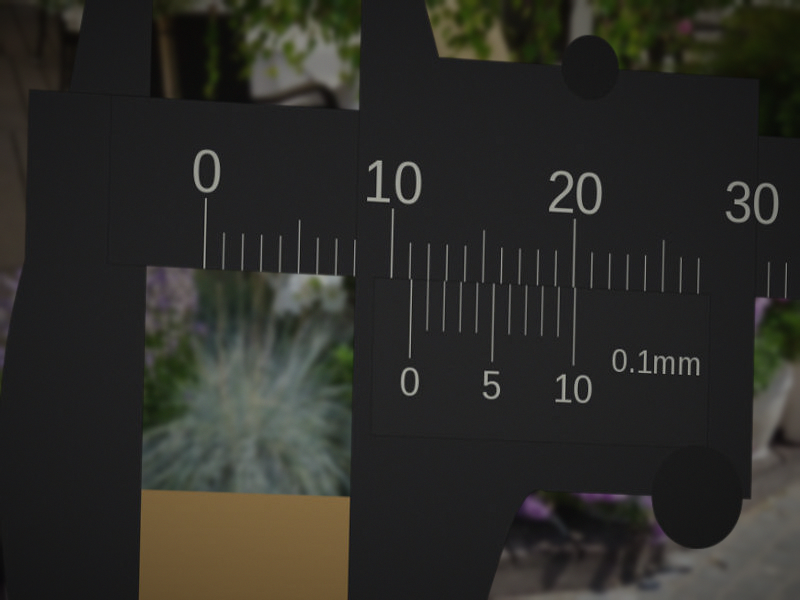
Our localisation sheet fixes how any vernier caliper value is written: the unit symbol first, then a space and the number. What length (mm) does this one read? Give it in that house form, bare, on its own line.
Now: mm 11.1
